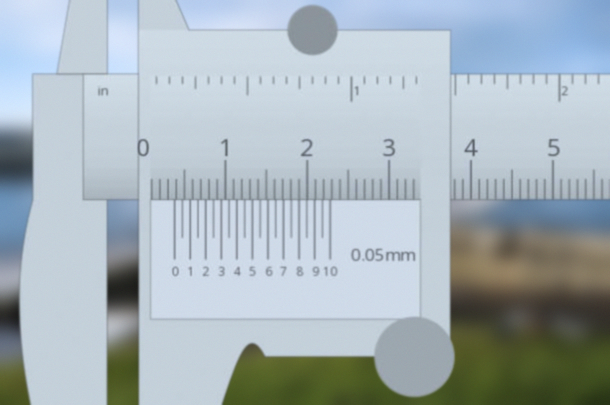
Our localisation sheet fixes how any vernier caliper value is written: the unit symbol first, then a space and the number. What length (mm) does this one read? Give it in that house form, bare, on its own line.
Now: mm 3.8
